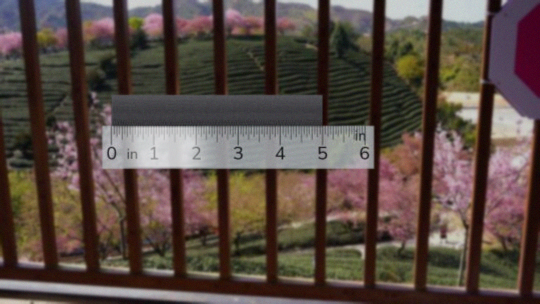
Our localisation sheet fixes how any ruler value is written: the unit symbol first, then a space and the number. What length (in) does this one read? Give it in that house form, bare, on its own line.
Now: in 5
